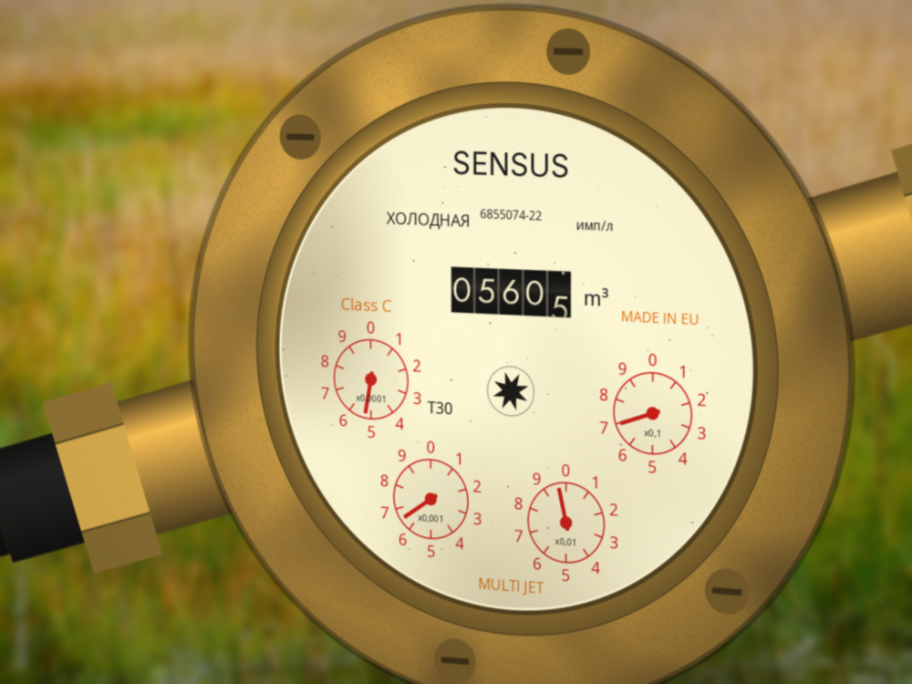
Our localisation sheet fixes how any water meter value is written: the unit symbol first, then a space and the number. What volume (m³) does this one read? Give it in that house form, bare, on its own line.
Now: m³ 5604.6965
